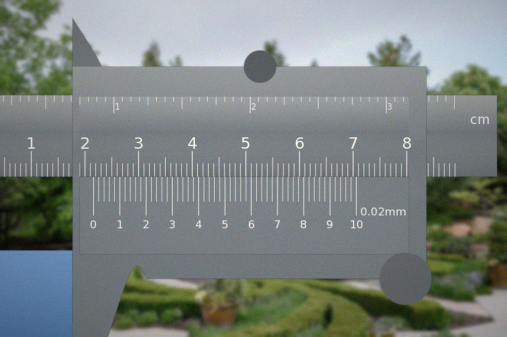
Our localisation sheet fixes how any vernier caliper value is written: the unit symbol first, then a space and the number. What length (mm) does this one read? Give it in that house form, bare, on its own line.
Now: mm 21.6
